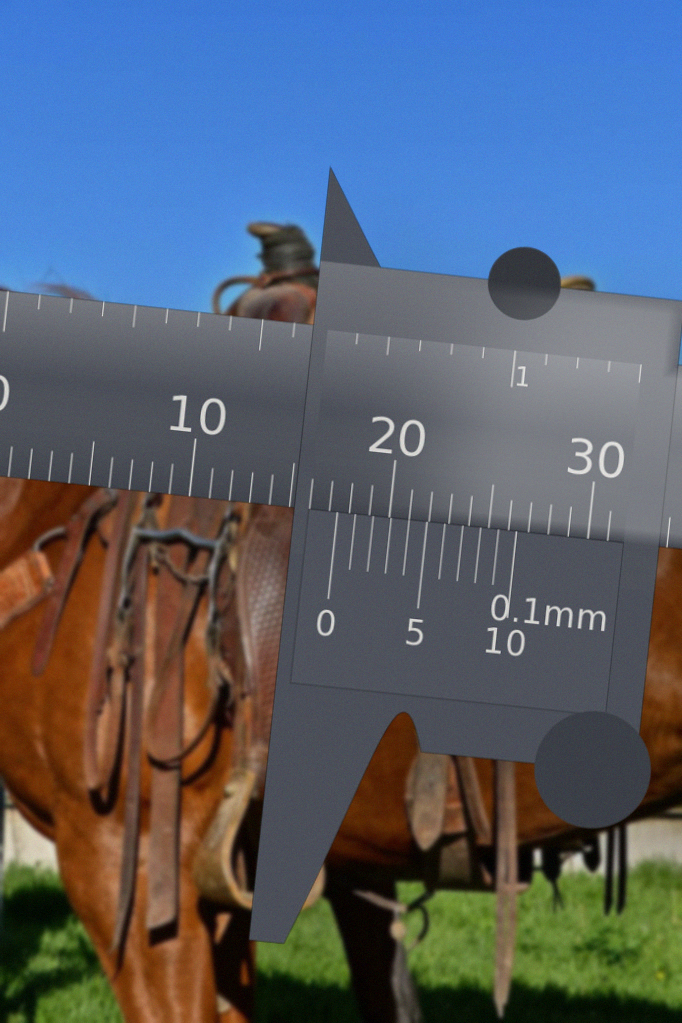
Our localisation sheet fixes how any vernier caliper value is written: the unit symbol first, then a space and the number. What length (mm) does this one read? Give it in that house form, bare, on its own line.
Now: mm 17.4
